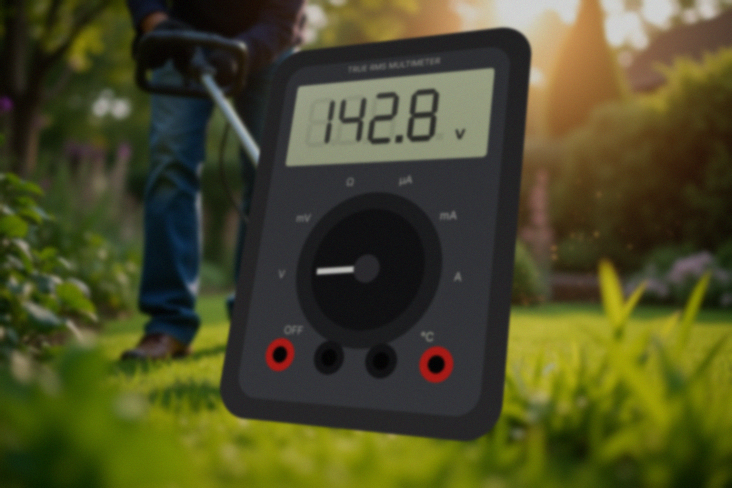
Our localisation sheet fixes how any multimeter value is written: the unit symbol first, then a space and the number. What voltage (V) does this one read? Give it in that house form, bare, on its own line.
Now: V 142.8
